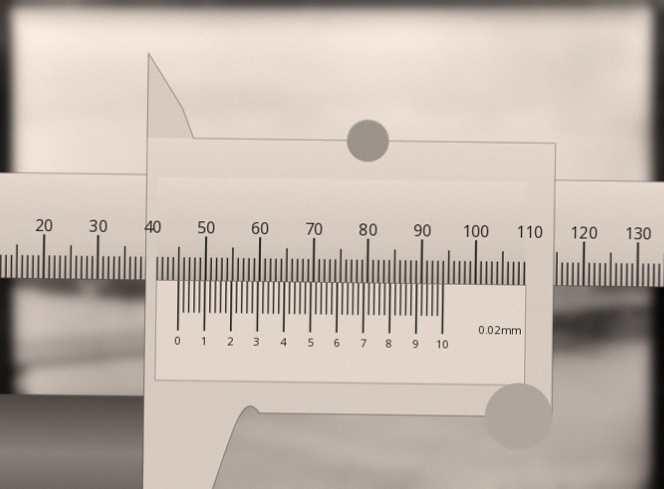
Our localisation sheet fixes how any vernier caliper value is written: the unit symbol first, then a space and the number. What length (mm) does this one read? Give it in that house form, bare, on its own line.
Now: mm 45.0
